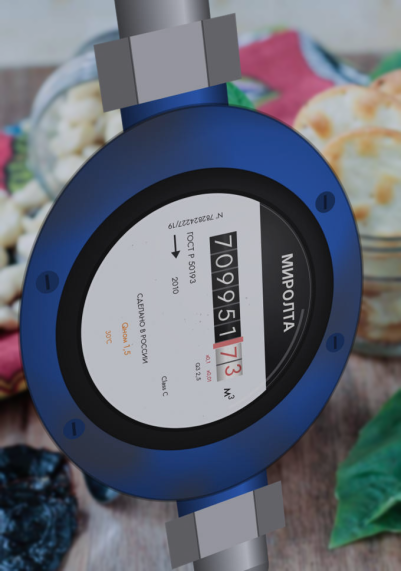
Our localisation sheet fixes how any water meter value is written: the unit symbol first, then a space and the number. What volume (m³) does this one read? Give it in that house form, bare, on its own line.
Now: m³ 709951.73
